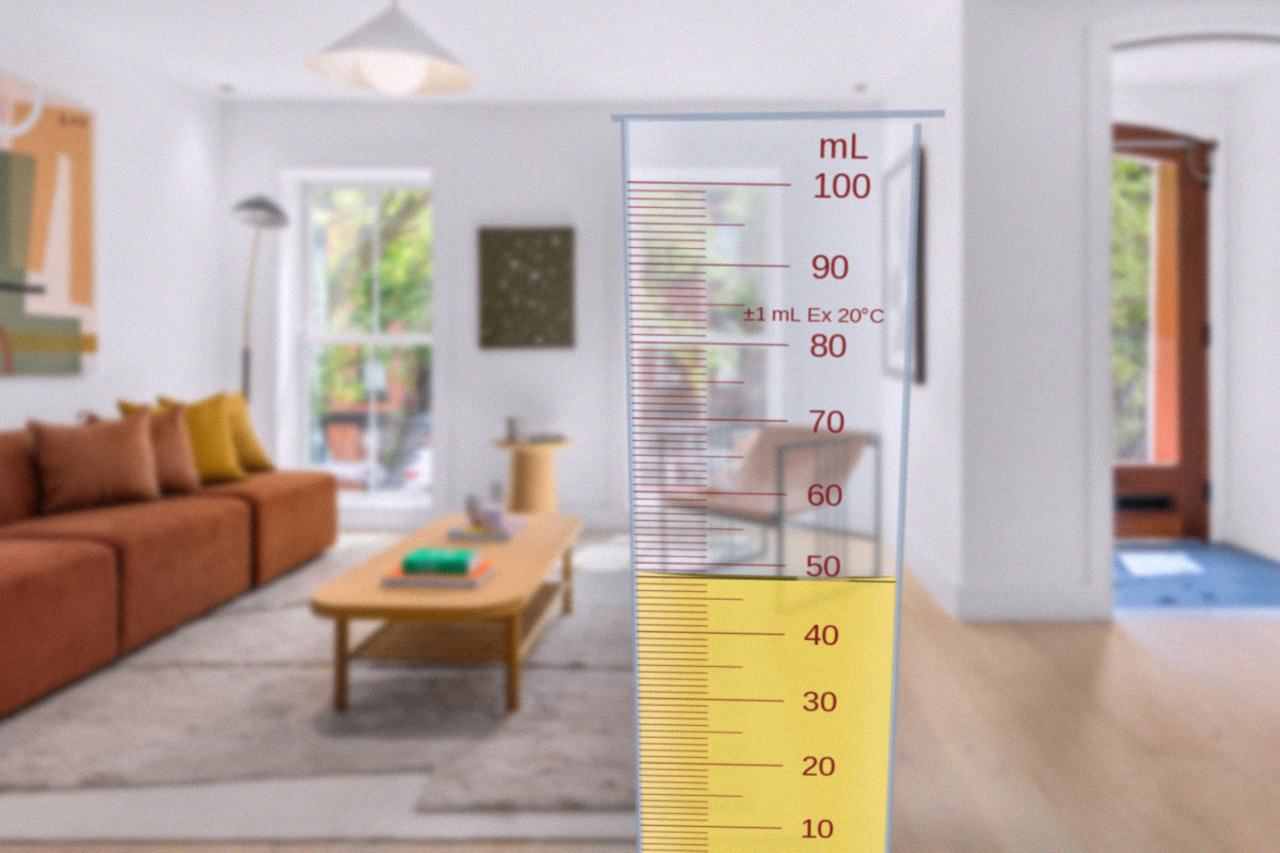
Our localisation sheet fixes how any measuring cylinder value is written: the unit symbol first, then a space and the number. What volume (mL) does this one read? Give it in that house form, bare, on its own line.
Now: mL 48
